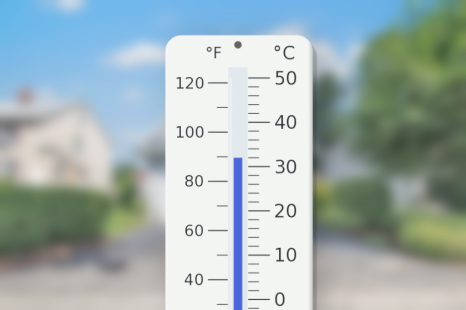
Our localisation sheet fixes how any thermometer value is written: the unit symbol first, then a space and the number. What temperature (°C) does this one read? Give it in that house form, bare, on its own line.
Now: °C 32
